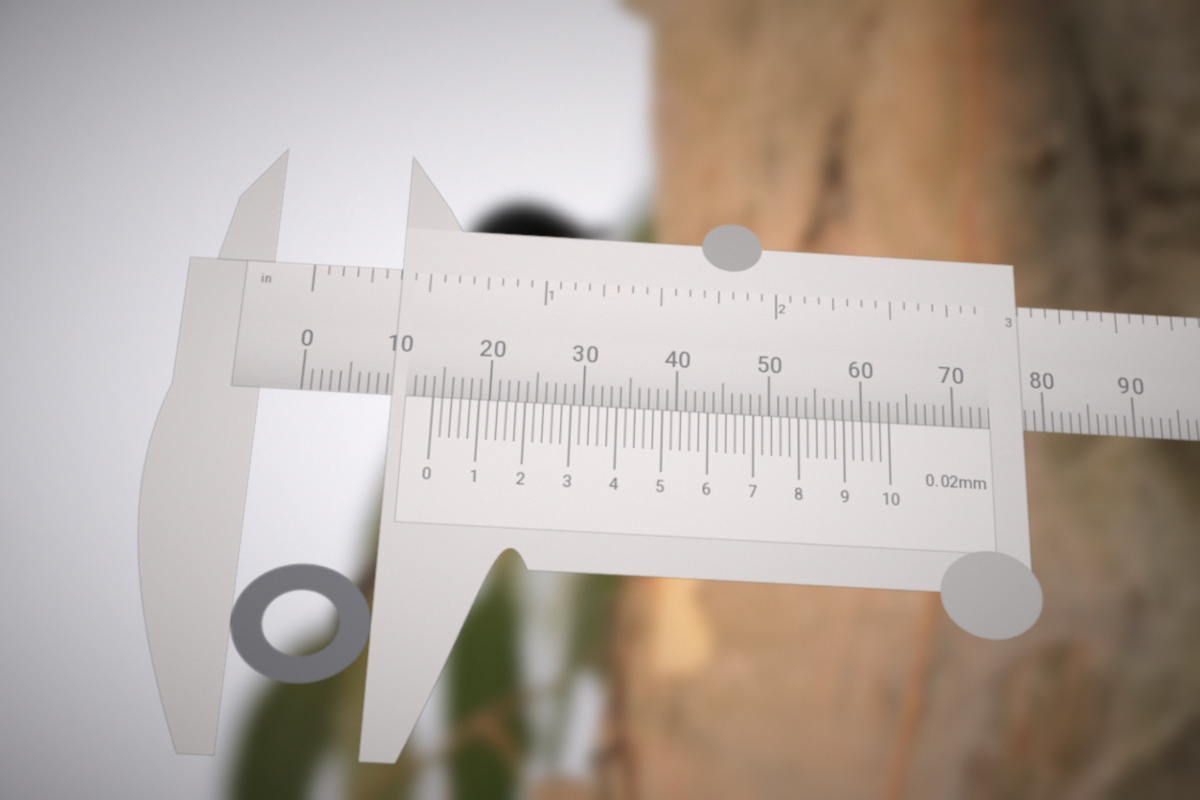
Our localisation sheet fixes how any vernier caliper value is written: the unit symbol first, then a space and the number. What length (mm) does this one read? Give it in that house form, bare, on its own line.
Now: mm 14.0
